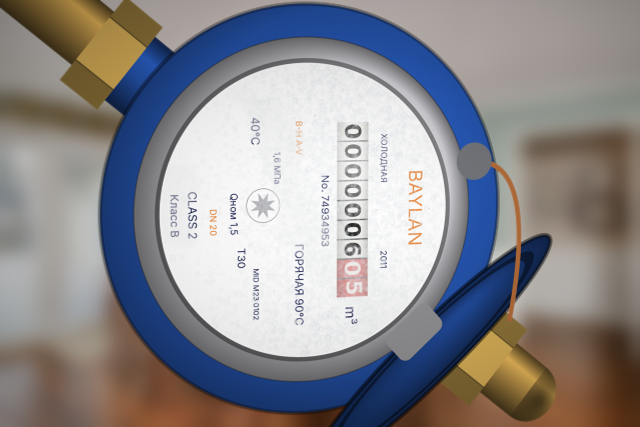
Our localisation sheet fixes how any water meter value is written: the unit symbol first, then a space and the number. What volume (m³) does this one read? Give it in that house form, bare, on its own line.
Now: m³ 6.05
